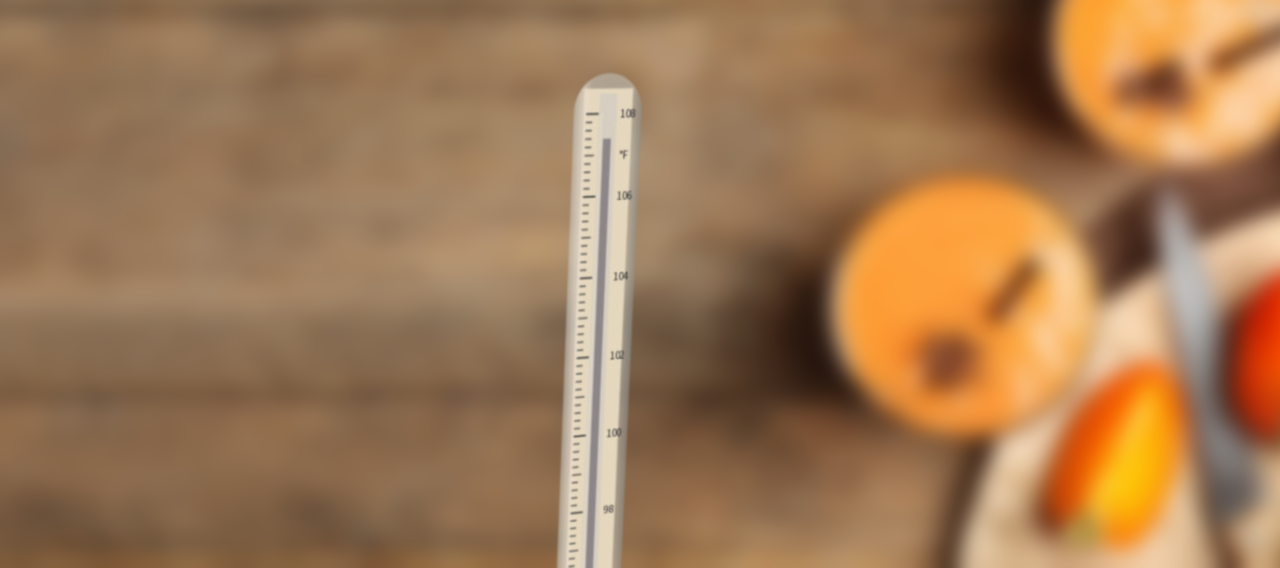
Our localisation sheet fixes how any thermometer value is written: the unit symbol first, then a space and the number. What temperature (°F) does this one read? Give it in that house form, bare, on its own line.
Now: °F 107.4
